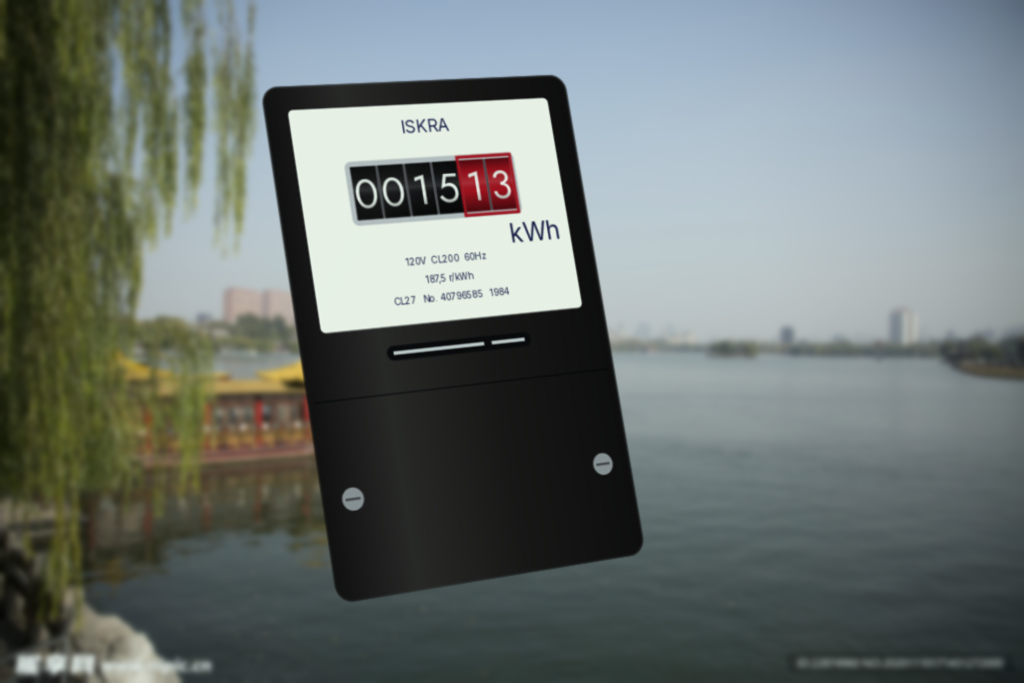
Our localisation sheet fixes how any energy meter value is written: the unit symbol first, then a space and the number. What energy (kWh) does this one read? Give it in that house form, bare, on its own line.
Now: kWh 15.13
